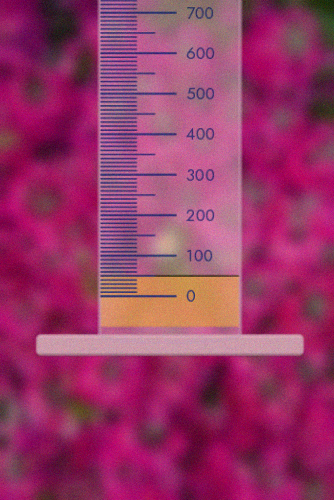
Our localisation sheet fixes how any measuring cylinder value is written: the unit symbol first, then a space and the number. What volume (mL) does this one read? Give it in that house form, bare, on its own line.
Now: mL 50
